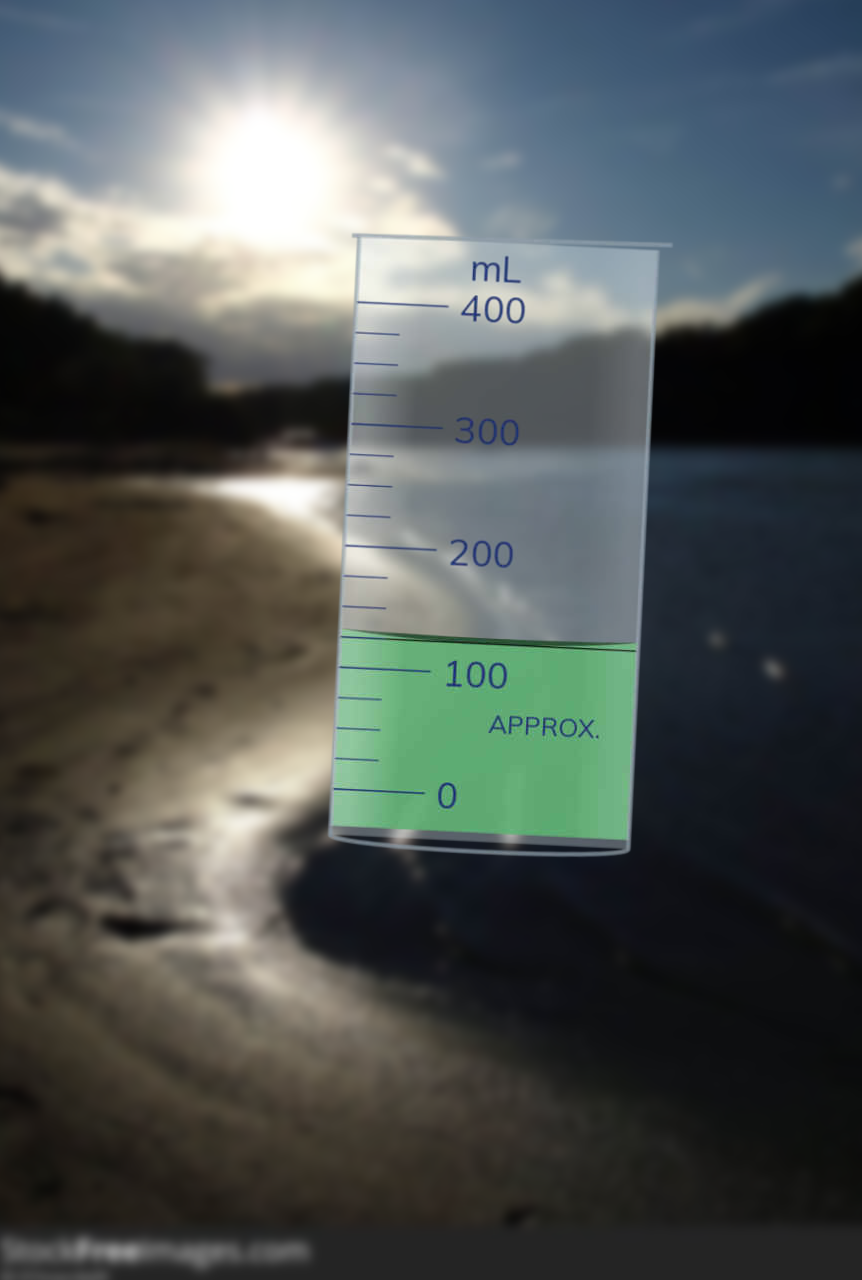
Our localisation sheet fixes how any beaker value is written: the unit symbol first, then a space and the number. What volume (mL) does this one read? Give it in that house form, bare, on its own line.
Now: mL 125
